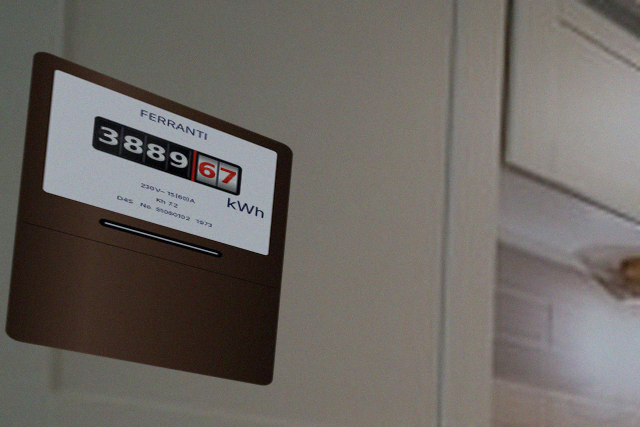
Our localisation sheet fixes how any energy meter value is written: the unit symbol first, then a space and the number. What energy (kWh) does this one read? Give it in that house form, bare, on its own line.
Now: kWh 3889.67
